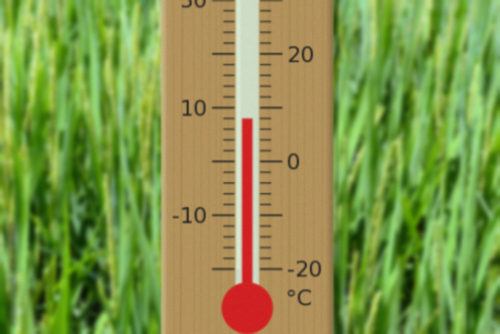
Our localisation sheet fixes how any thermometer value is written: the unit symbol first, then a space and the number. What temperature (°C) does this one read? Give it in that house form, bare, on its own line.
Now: °C 8
